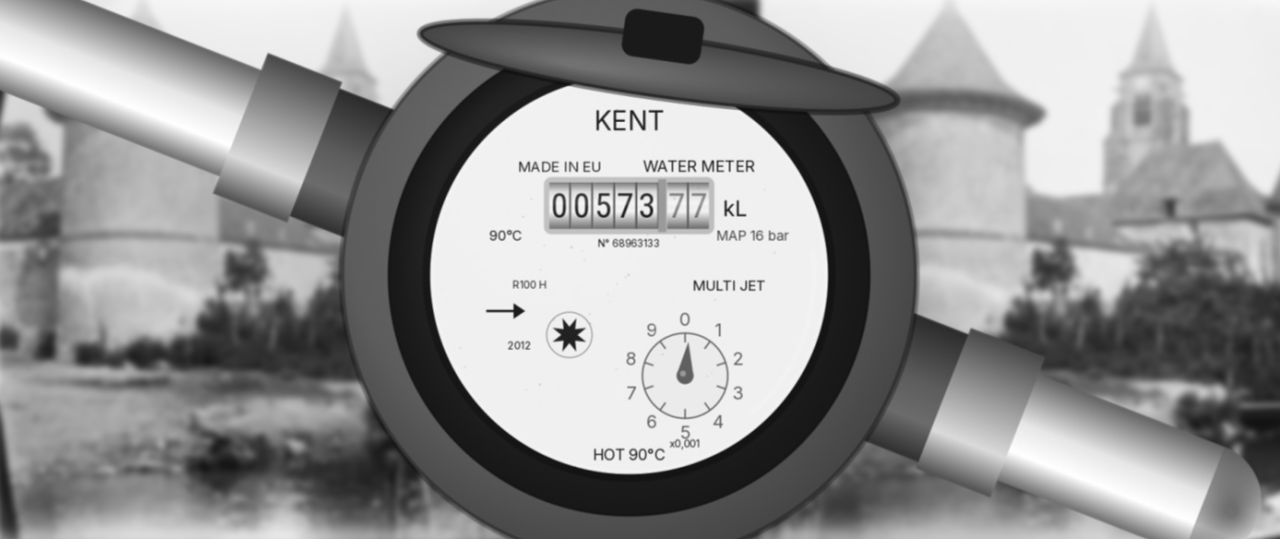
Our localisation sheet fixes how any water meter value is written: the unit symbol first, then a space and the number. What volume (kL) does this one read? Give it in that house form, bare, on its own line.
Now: kL 573.770
